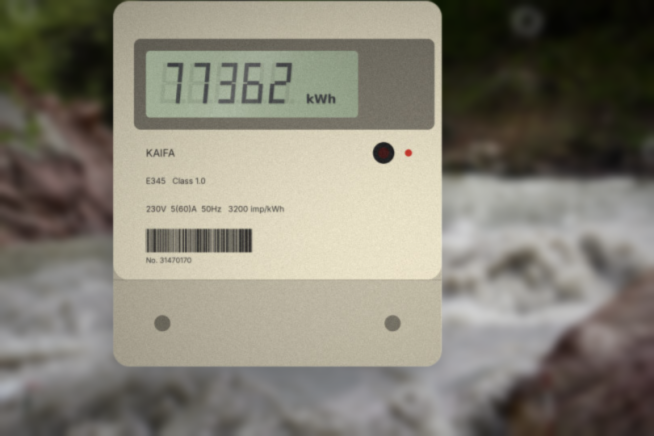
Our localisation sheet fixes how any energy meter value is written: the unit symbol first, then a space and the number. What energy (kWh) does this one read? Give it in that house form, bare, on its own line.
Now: kWh 77362
